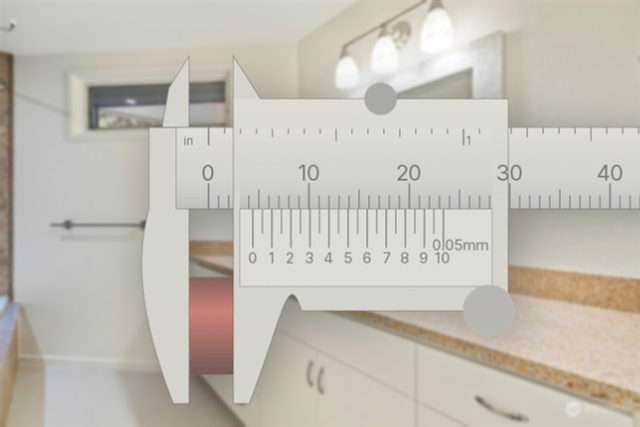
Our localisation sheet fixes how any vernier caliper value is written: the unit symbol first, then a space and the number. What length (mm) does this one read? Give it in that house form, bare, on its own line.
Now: mm 4.4
